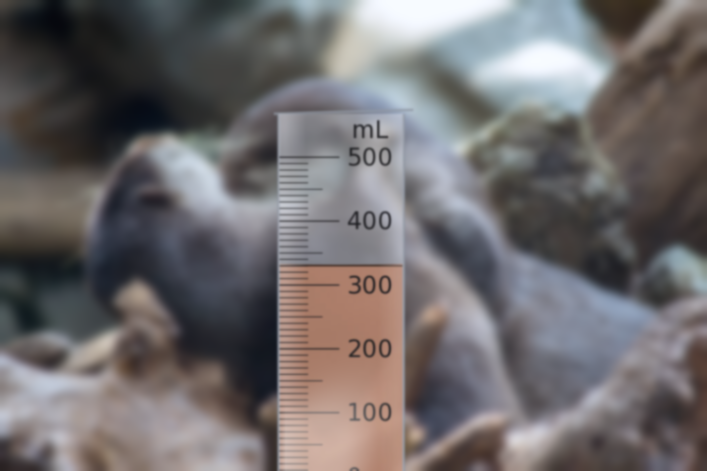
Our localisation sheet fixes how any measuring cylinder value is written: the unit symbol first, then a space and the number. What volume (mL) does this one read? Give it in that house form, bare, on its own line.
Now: mL 330
